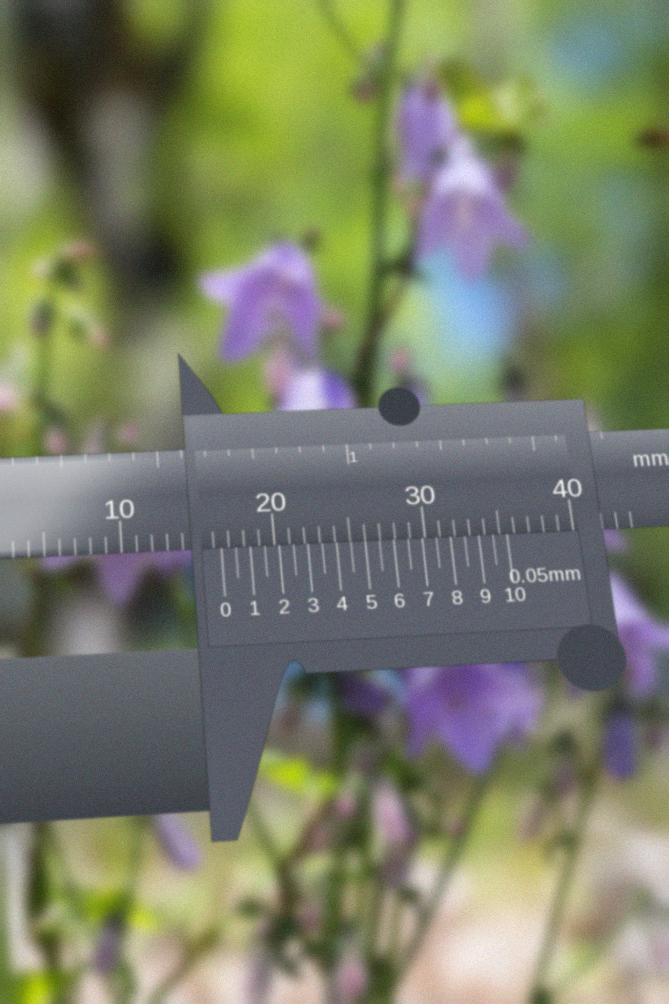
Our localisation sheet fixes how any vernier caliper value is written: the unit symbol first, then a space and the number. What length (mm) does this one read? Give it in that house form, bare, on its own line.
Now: mm 16.5
